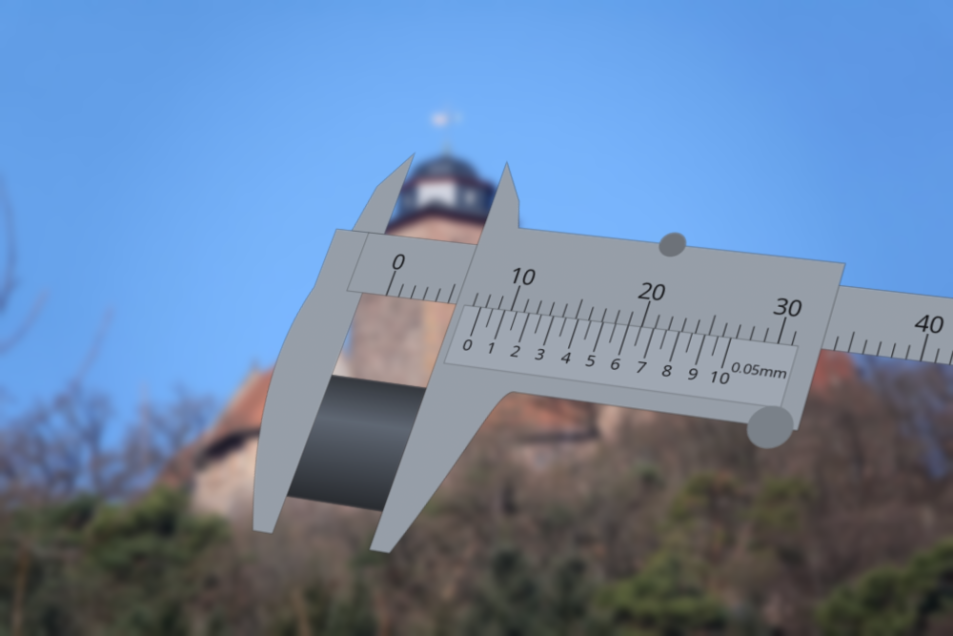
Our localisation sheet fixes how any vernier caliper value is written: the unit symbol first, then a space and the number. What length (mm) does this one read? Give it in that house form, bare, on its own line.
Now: mm 7.6
